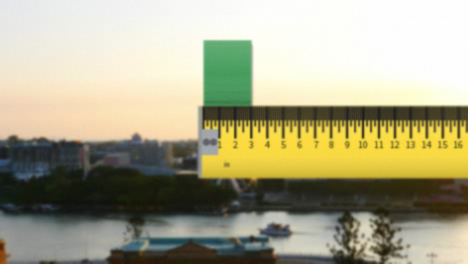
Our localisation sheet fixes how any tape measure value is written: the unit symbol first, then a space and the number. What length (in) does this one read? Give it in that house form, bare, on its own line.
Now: in 3
